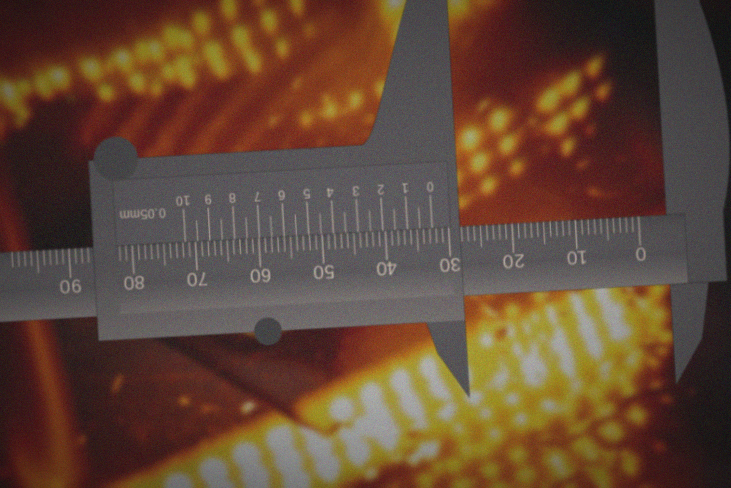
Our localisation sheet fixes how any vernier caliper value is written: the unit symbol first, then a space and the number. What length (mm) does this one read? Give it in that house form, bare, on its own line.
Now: mm 32.6
